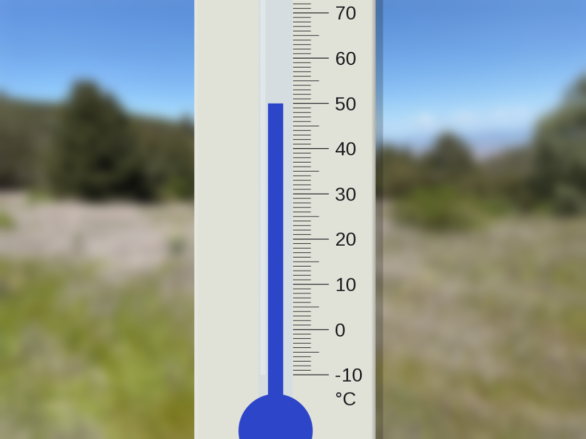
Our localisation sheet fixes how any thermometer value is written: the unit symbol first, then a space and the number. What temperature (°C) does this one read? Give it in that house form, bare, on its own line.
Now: °C 50
